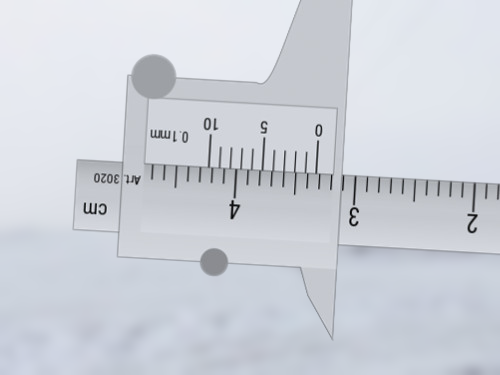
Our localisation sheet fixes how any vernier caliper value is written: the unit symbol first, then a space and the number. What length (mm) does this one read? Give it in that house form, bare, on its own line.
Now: mm 33.3
